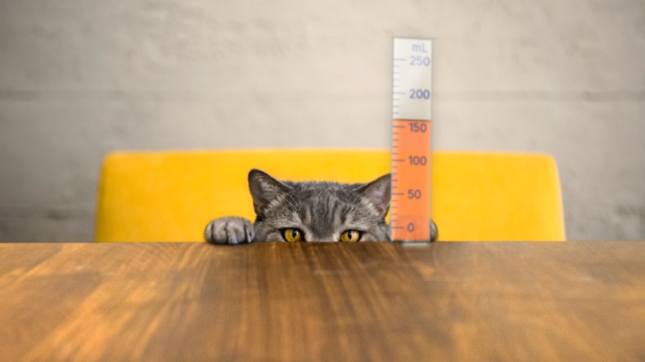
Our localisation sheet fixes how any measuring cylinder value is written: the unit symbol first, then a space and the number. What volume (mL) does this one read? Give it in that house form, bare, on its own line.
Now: mL 160
